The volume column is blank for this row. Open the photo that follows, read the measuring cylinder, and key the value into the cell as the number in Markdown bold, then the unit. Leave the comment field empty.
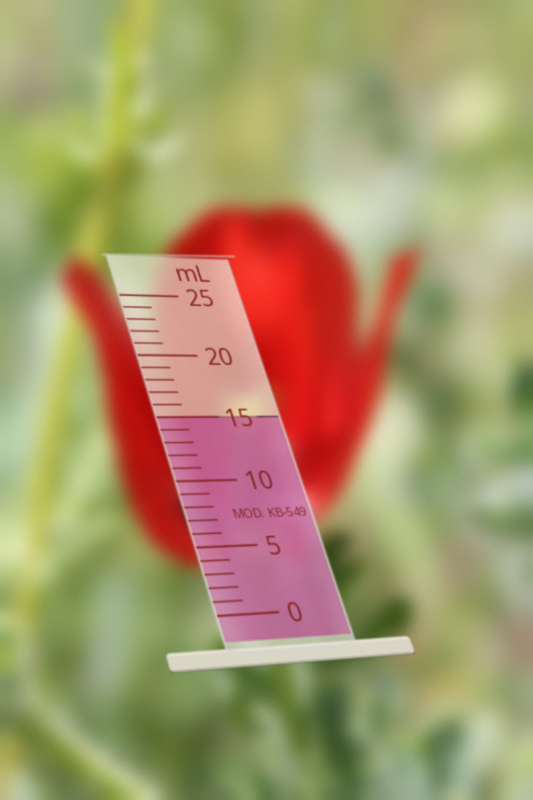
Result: **15** mL
